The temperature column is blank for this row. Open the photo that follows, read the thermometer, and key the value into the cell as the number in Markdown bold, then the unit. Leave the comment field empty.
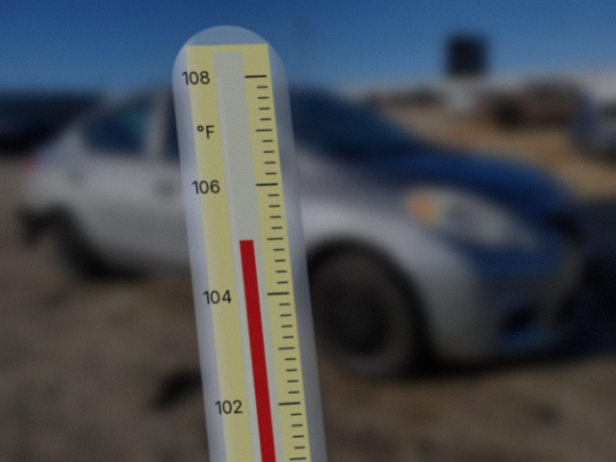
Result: **105** °F
